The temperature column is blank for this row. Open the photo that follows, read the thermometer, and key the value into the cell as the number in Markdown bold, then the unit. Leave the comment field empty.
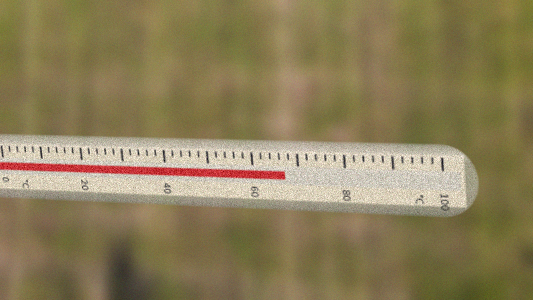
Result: **67** °C
